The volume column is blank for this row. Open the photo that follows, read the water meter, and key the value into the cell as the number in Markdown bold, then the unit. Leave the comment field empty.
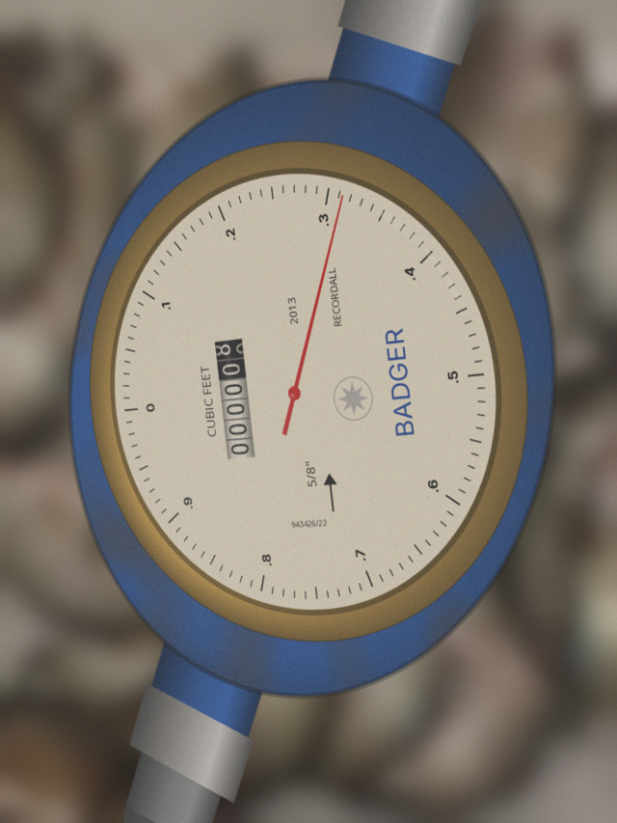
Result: **8.31** ft³
